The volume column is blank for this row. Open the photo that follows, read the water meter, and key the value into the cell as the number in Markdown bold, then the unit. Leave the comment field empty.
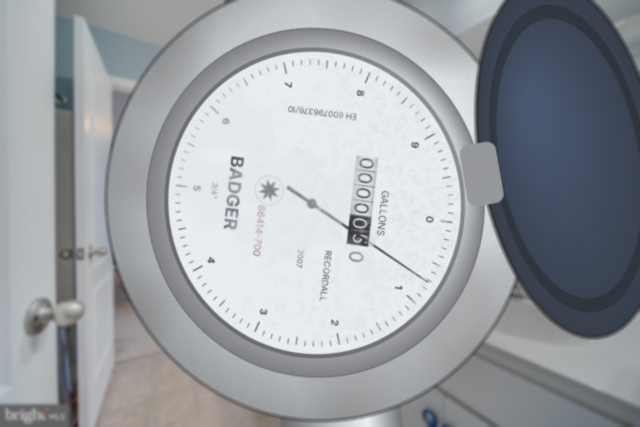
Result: **50.7** gal
